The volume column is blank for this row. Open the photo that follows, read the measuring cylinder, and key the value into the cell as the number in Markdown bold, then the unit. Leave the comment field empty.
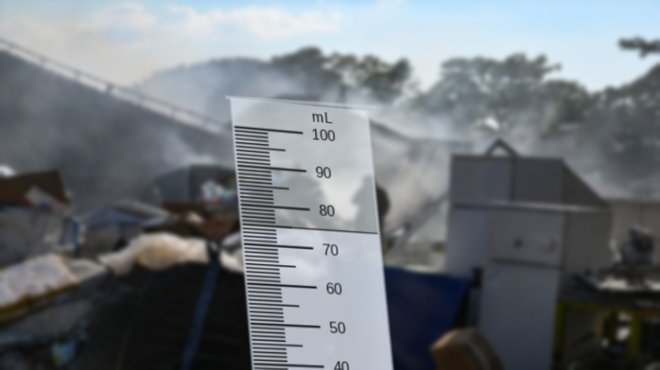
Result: **75** mL
